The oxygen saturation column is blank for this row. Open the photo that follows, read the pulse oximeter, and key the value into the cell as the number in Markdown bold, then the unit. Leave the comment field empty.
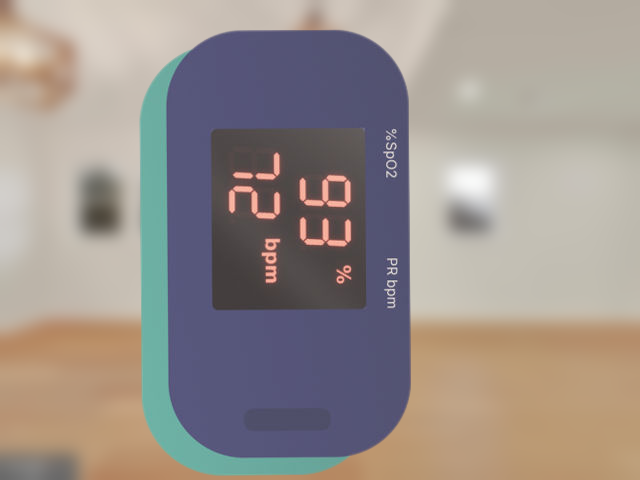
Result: **93** %
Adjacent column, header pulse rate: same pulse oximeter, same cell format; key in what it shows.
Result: **72** bpm
